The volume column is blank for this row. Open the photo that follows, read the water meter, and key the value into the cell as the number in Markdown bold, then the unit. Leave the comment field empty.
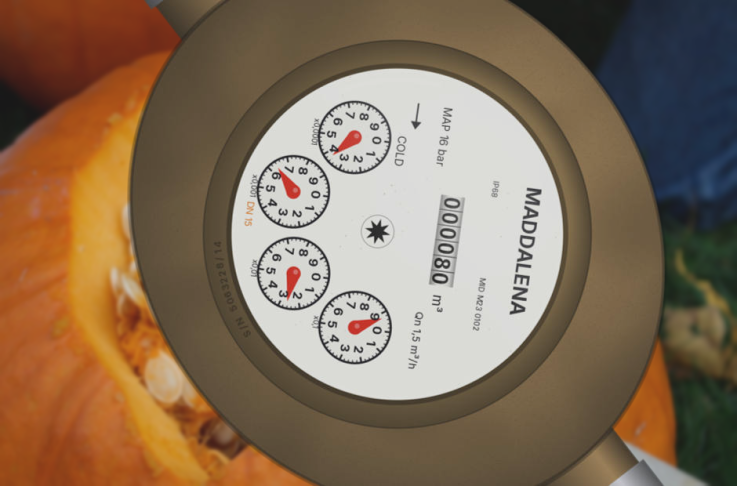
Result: **79.9263** m³
